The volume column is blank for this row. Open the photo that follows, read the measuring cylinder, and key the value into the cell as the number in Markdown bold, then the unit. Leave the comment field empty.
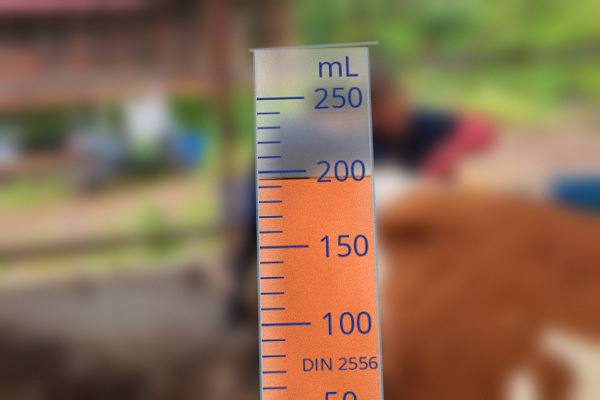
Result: **195** mL
